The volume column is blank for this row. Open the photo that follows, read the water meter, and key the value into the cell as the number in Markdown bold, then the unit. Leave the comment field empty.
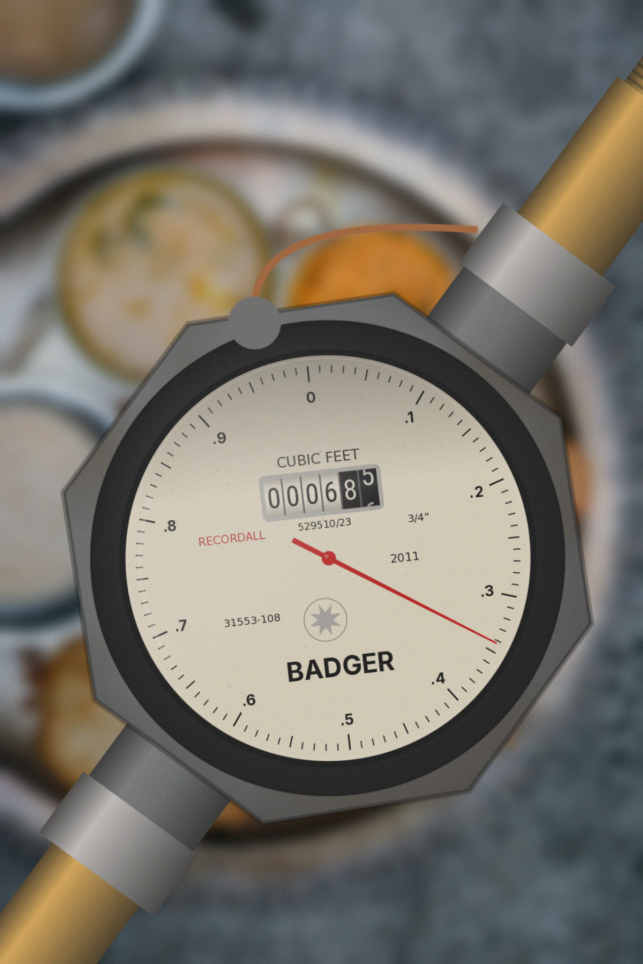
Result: **685.34** ft³
